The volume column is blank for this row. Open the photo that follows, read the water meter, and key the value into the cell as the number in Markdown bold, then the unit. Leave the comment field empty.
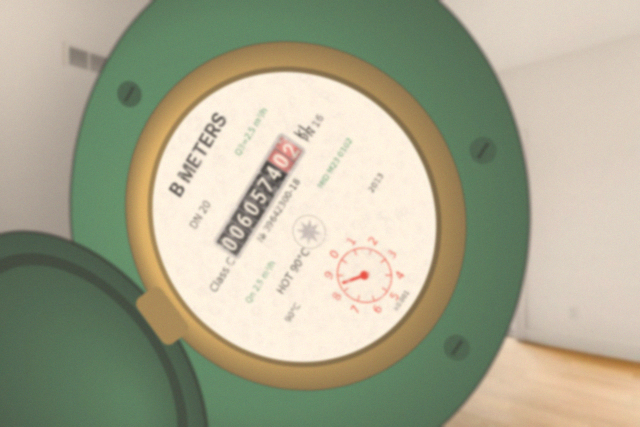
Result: **60574.018** kL
